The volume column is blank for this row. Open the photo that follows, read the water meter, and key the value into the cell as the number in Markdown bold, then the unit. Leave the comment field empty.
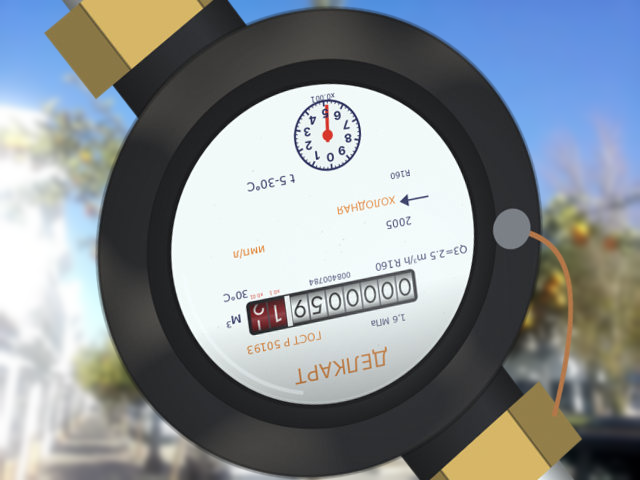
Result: **59.115** m³
